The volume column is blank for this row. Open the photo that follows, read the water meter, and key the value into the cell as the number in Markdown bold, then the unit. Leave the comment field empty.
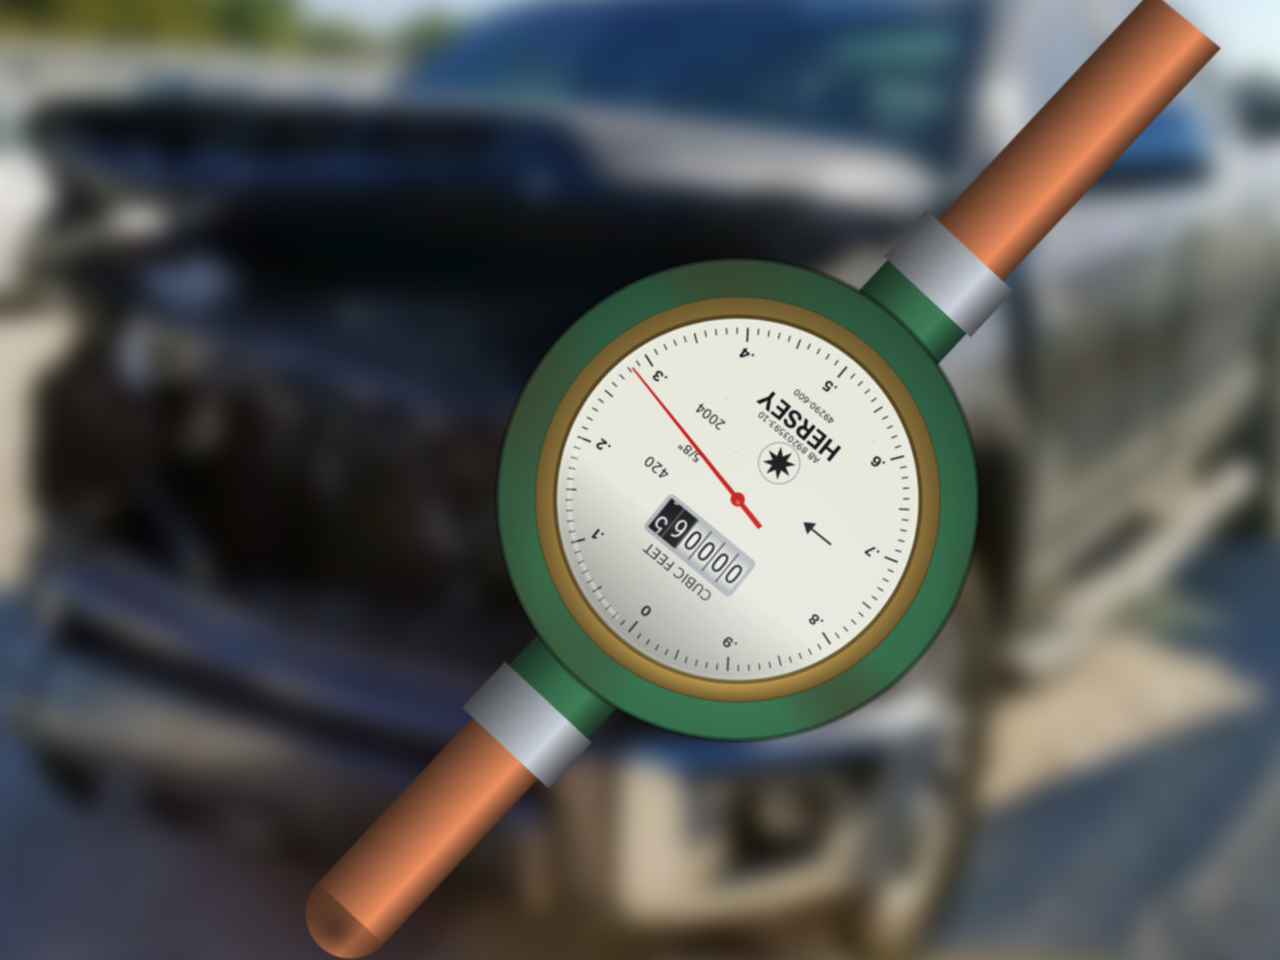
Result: **65.28** ft³
